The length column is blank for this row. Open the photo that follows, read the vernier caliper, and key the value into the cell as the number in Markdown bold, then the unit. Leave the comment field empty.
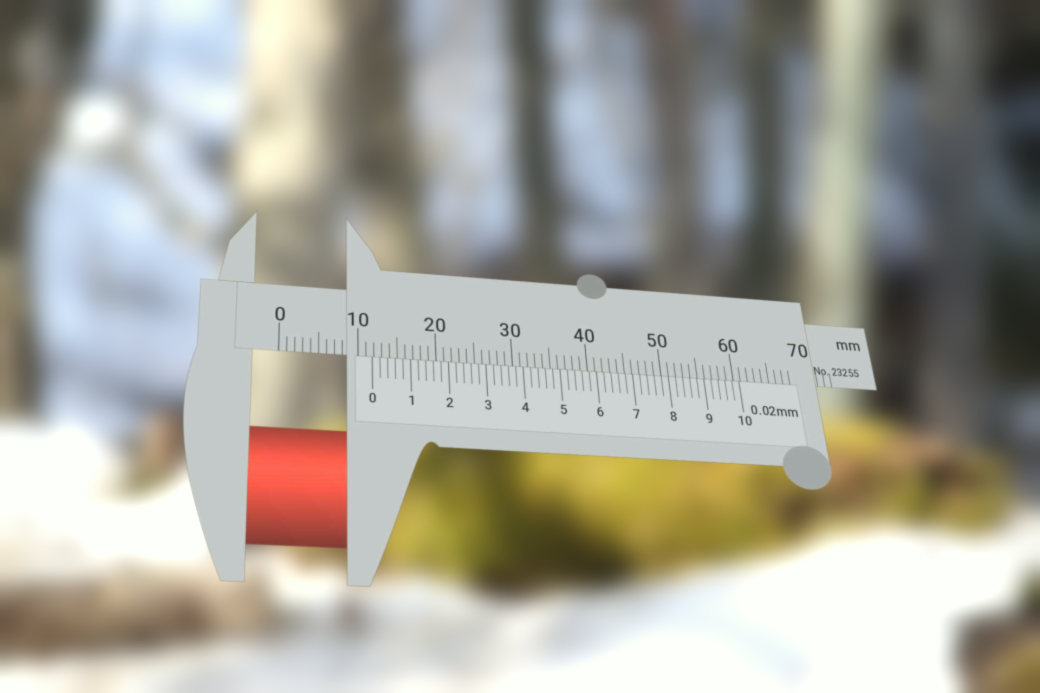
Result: **11.8** mm
